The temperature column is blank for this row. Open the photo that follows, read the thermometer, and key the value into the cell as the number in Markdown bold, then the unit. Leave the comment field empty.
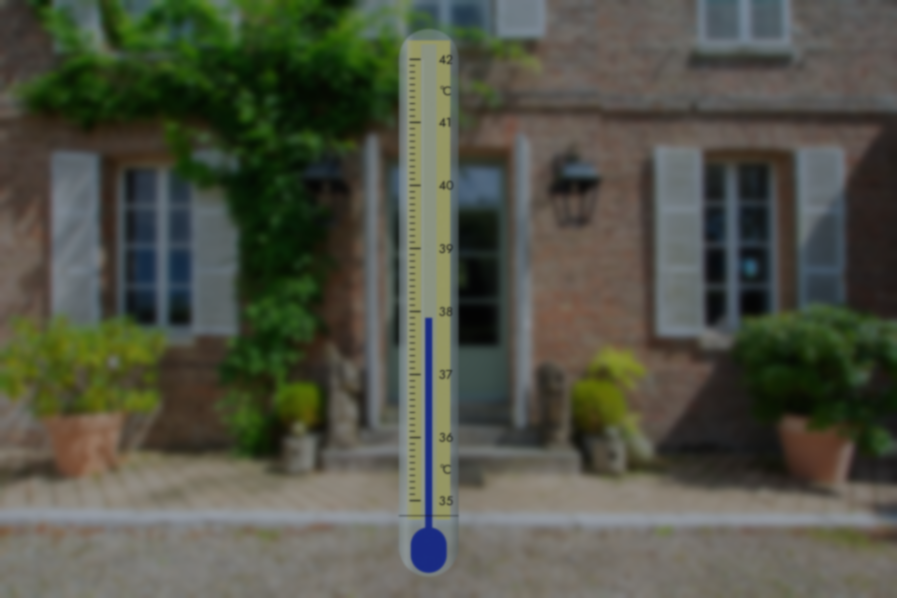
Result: **37.9** °C
